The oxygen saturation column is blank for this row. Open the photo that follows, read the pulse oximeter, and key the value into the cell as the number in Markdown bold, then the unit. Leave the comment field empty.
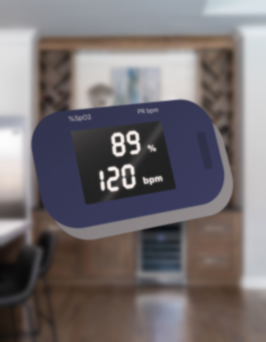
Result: **89** %
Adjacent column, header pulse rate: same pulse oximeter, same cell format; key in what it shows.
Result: **120** bpm
